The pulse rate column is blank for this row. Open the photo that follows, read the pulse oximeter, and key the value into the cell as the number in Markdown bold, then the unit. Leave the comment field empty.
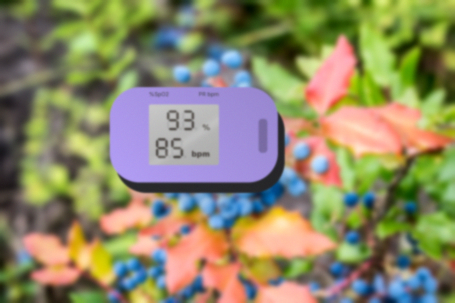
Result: **85** bpm
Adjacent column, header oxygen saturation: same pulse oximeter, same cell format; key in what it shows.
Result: **93** %
